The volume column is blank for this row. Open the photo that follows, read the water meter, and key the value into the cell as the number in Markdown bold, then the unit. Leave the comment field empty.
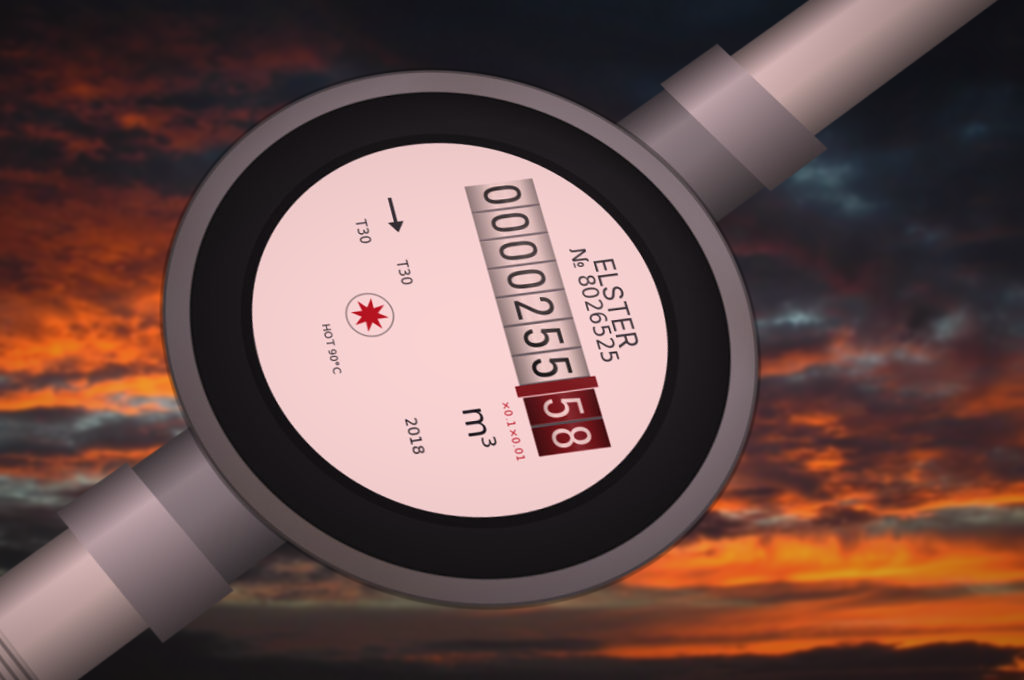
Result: **255.58** m³
